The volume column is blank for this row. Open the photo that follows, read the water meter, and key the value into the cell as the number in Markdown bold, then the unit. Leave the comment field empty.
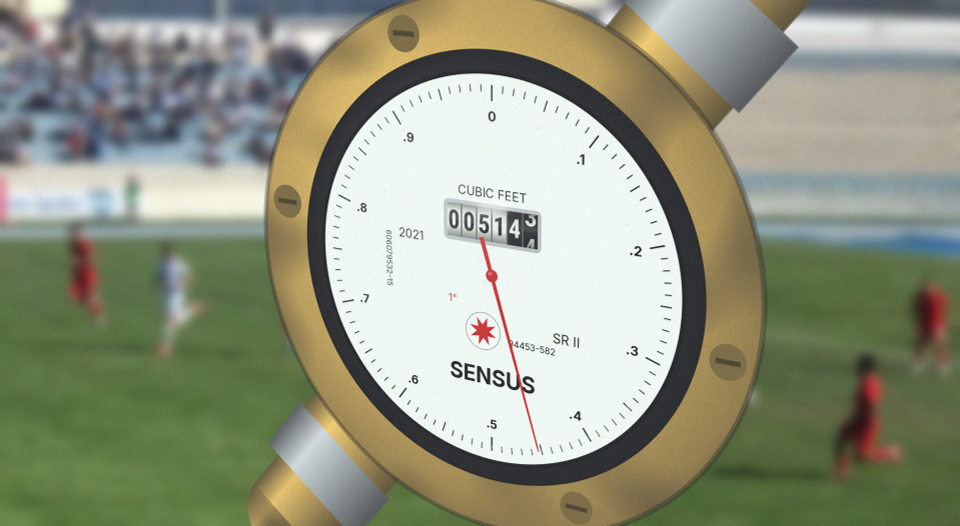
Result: **5143.45** ft³
